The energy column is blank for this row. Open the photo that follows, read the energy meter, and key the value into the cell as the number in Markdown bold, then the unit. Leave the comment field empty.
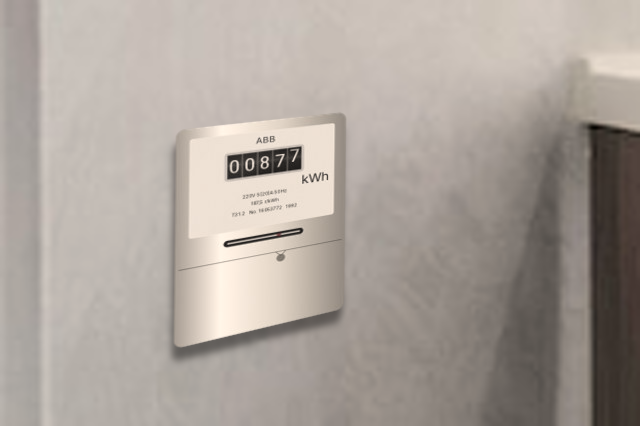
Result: **877** kWh
